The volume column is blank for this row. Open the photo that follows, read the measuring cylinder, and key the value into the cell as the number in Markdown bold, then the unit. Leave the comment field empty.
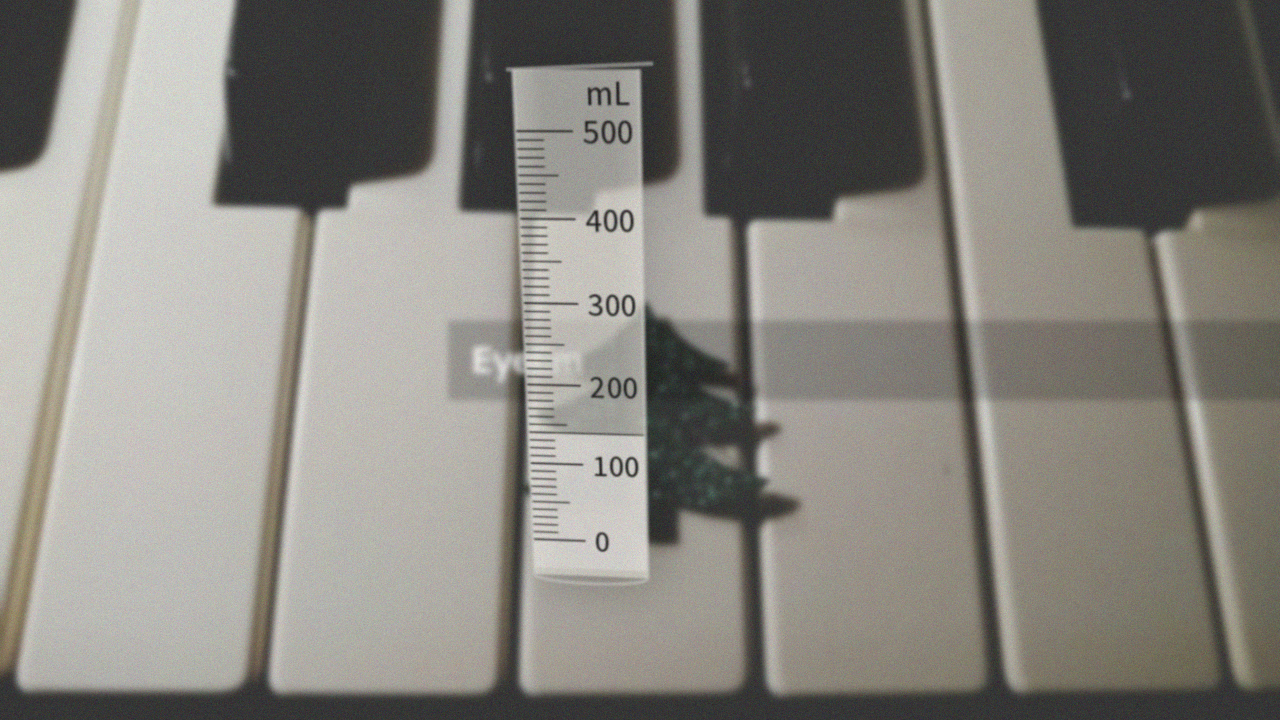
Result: **140** mL
